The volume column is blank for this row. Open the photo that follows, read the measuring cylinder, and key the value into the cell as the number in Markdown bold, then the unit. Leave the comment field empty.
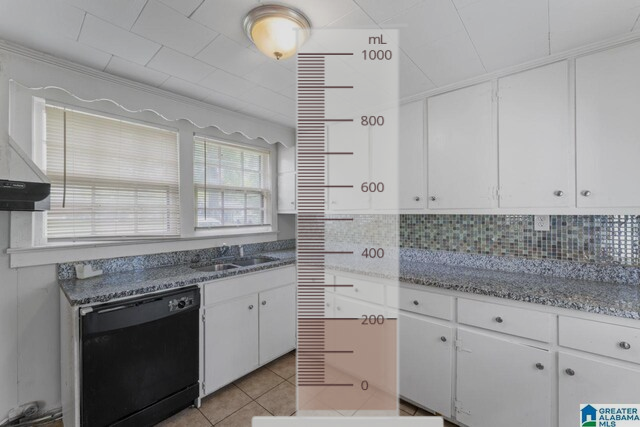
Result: **200** mL
